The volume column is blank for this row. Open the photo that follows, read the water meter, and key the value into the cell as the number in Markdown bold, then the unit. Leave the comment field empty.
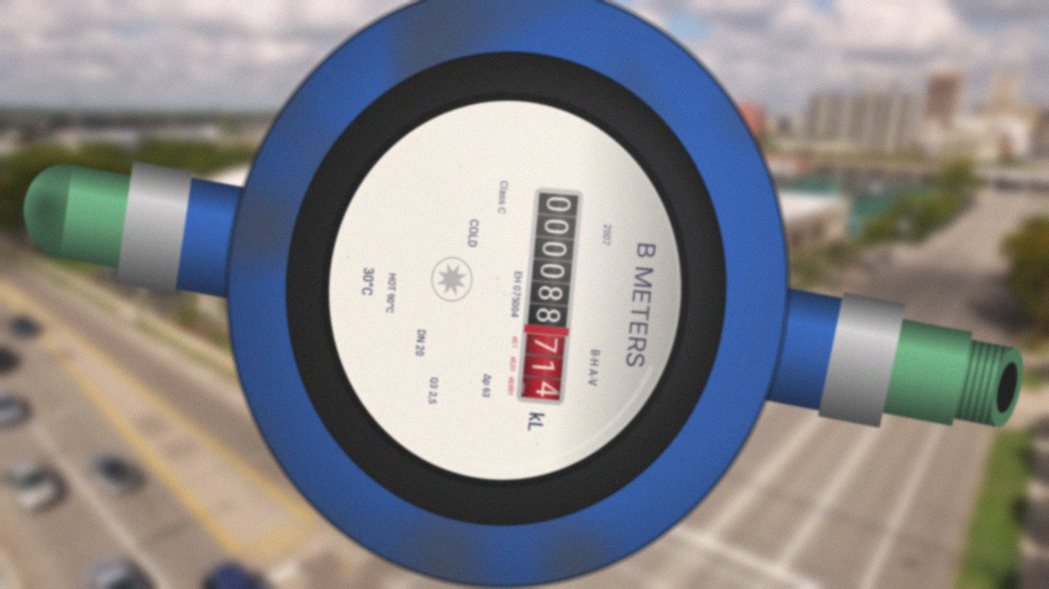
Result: **88.714** kL
